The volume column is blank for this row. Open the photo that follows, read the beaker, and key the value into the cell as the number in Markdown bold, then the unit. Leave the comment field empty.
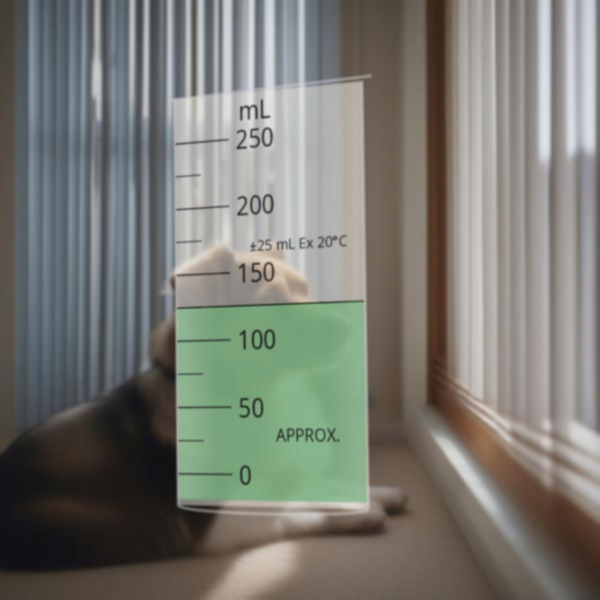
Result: **125** mL
